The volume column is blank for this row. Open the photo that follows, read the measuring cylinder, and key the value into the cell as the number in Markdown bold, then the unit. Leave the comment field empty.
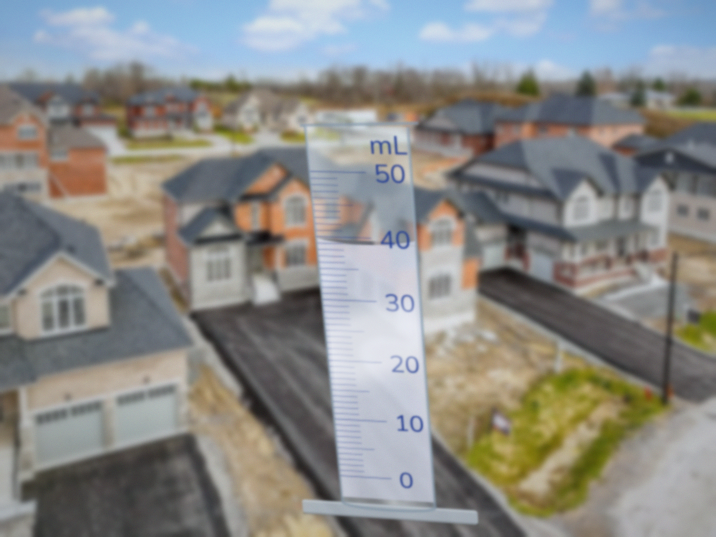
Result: **39** mL
